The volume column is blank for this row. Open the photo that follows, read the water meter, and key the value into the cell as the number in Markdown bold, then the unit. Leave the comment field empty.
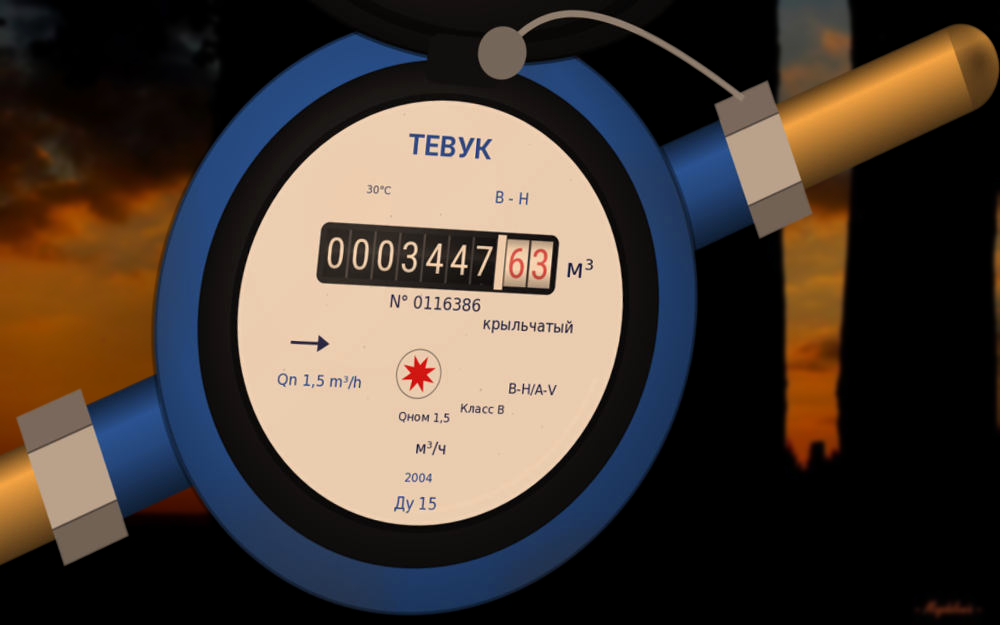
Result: **3447.63** m³
